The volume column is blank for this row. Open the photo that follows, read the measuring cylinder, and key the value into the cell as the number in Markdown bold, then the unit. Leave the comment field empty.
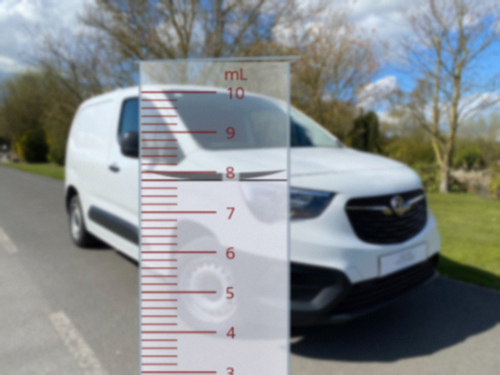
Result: **7.8** mL
